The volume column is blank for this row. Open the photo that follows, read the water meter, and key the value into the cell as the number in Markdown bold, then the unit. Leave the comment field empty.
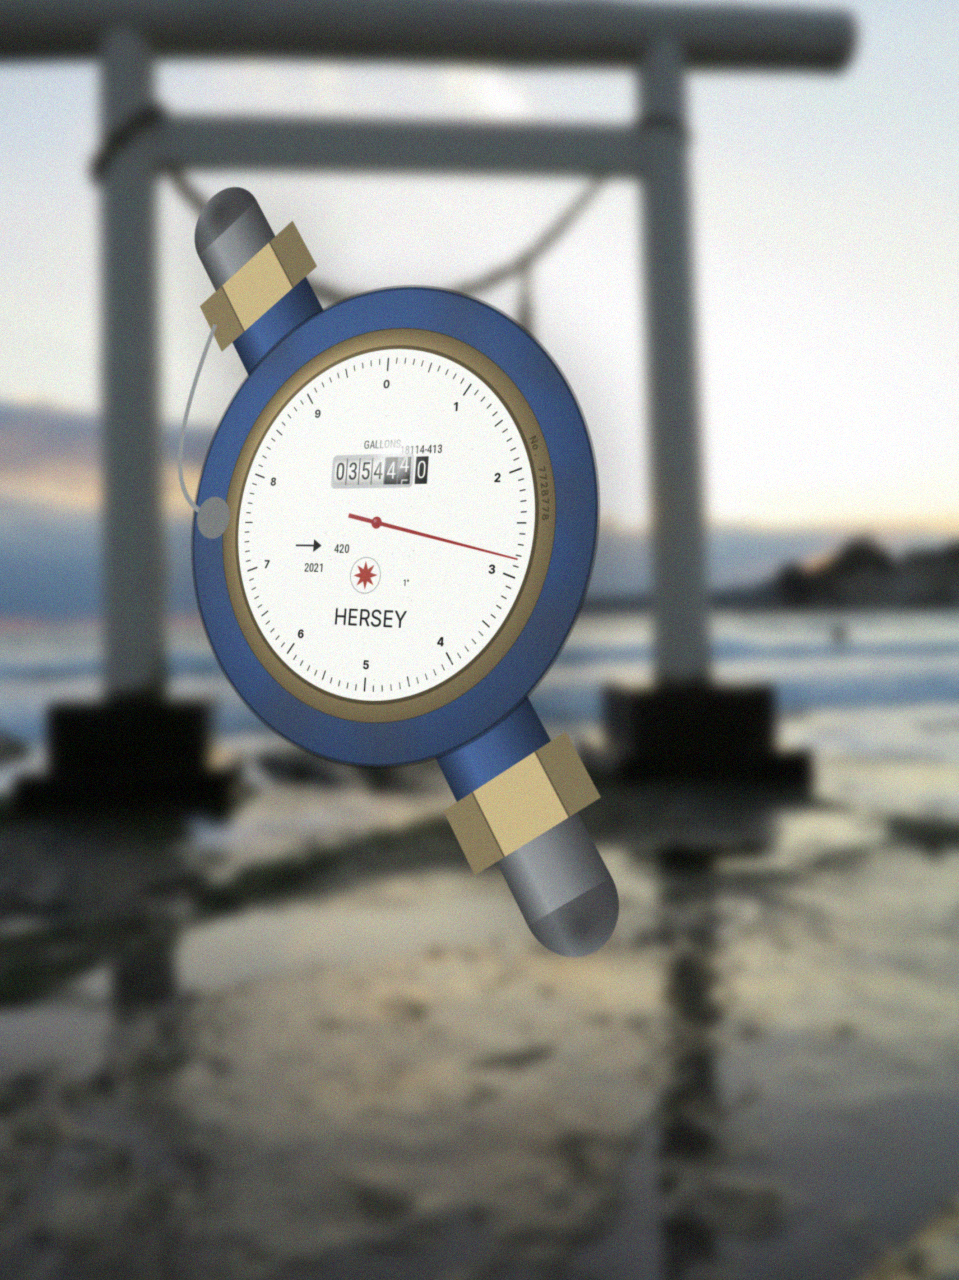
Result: **354442.8** gal
